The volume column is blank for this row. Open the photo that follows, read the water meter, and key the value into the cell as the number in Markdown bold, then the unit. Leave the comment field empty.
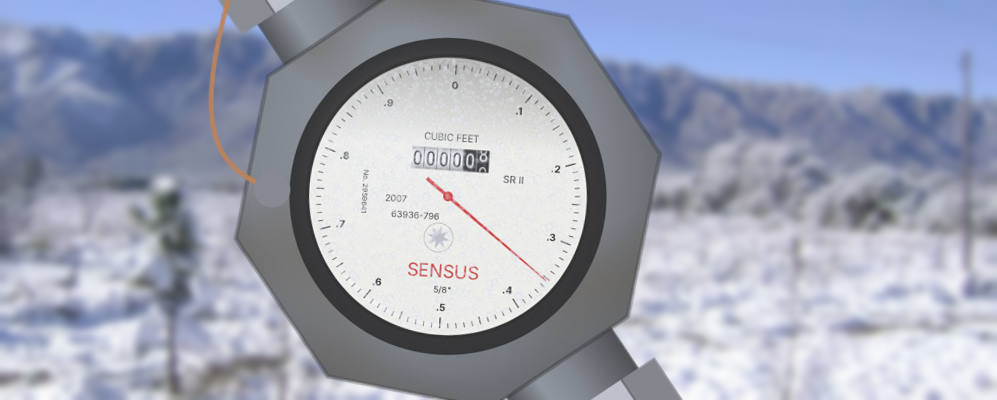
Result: **8.35** ft³
